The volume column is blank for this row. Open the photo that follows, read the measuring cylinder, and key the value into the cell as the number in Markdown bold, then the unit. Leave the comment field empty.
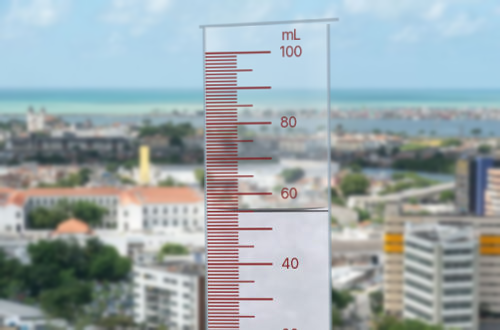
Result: **55** mL
